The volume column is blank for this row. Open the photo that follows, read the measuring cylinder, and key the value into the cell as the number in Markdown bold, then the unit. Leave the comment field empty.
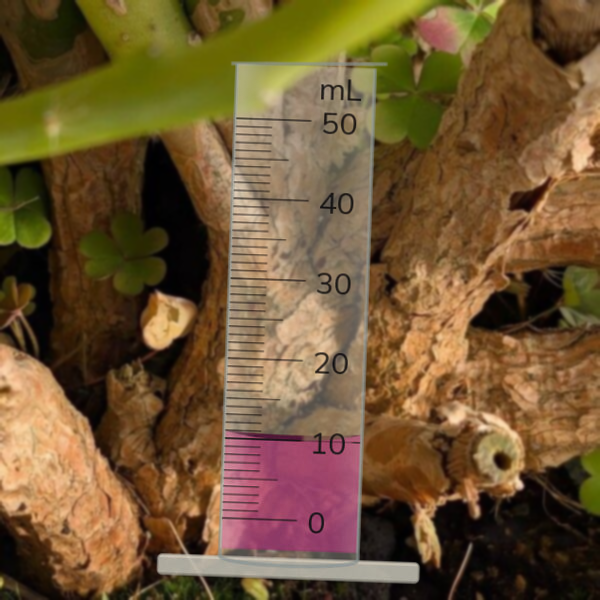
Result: **10** mL
